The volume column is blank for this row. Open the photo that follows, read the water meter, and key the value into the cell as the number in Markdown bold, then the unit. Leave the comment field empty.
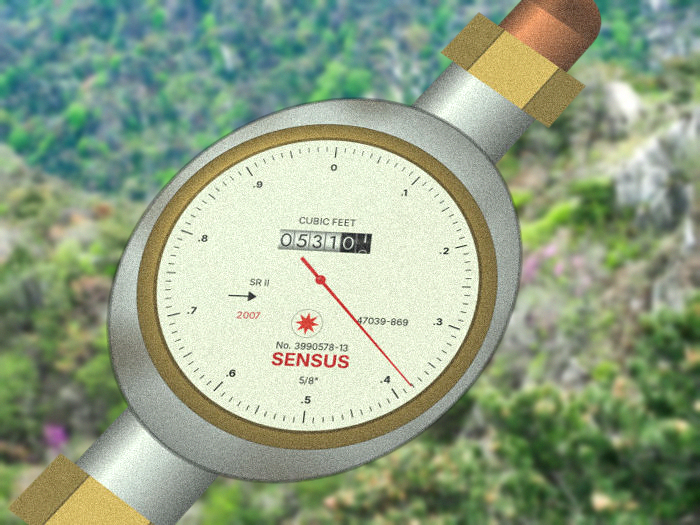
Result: **53101.38** ft³
